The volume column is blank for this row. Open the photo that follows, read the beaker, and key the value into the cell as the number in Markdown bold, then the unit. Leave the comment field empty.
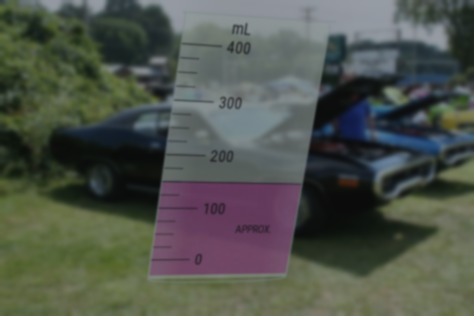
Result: **150** mL
